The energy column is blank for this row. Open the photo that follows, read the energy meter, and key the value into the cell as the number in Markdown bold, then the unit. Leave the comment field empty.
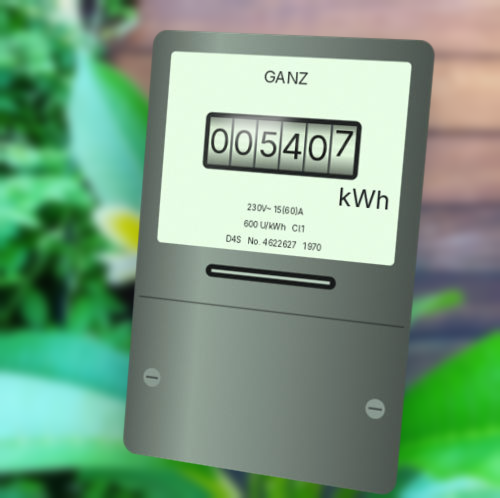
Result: **5407** kWh
